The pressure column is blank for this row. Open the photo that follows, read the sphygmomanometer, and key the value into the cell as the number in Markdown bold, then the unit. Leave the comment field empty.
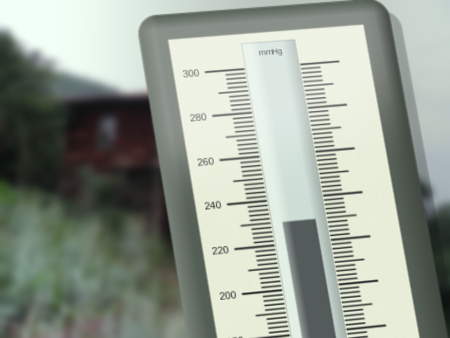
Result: **230** mmHg
